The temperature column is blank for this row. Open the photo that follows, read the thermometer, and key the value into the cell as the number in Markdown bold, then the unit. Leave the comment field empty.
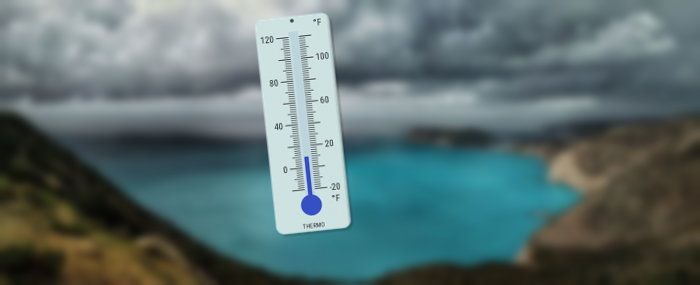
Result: **10** °F
